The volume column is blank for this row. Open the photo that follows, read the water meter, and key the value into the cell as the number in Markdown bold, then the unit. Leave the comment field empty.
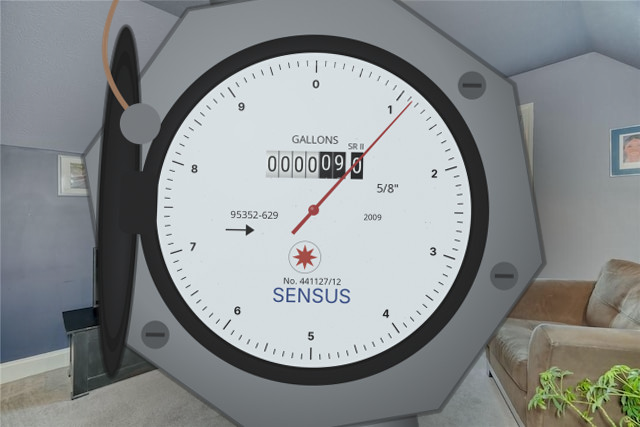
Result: **91.1** gal
